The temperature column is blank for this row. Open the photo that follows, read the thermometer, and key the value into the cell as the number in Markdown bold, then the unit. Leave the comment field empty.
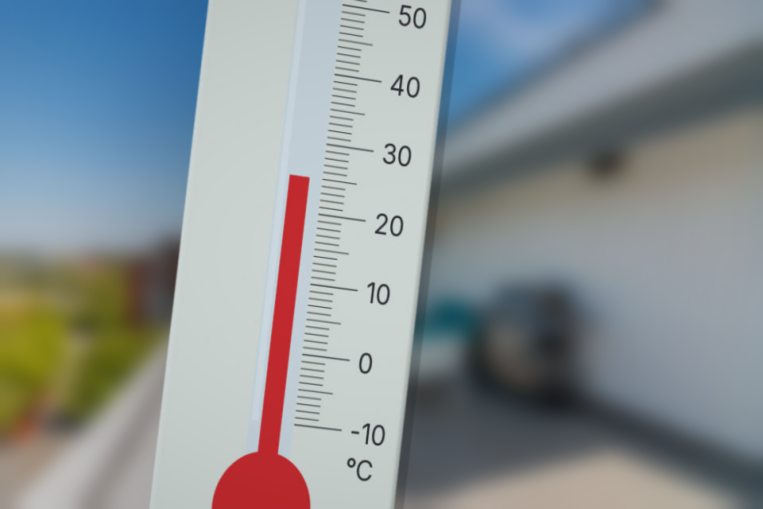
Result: **25** °C
